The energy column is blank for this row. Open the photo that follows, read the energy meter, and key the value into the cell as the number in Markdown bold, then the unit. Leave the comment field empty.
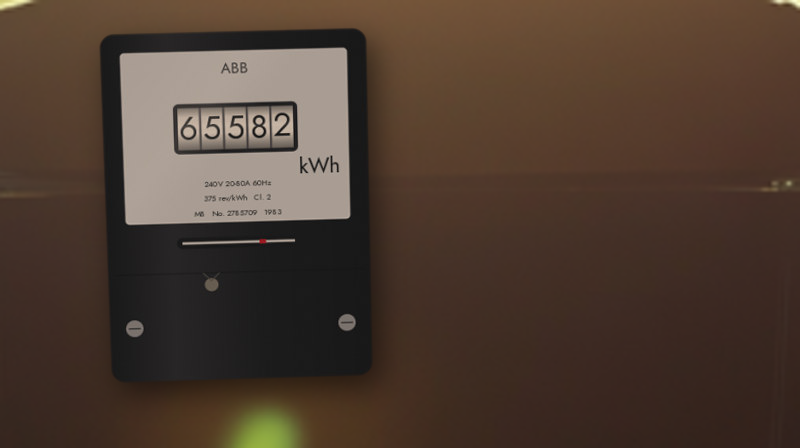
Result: **65582** kWh
